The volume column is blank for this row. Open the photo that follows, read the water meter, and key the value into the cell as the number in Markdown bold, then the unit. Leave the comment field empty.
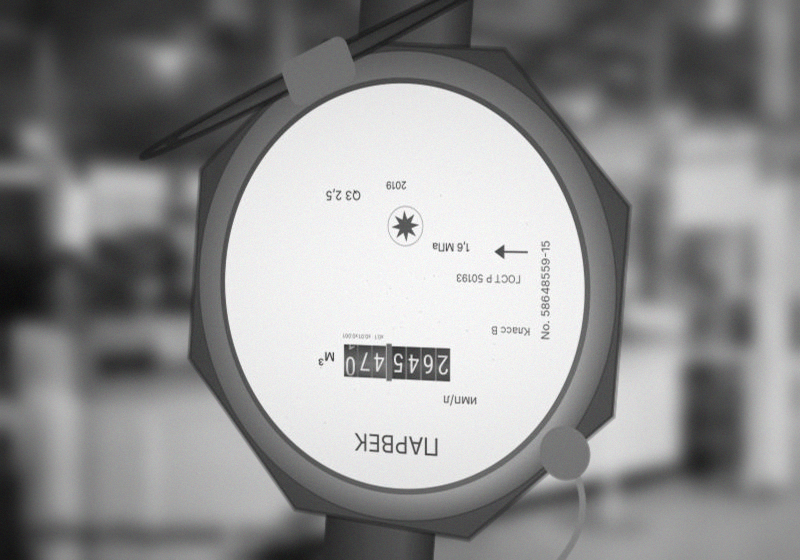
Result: **2645.470** m³
